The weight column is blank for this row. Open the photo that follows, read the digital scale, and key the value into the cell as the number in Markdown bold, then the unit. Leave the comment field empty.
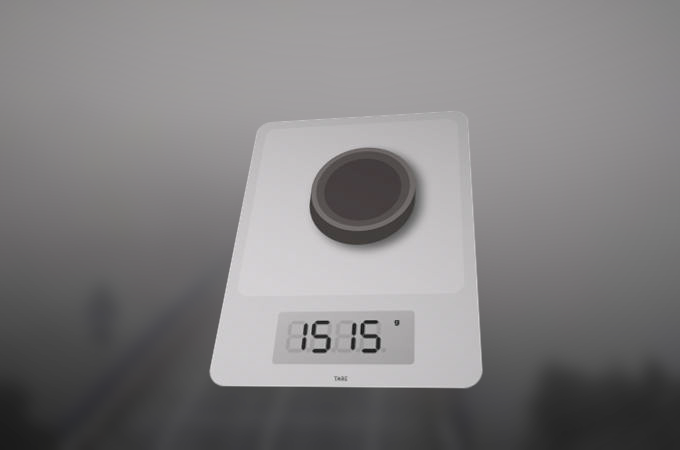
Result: **1515** g
